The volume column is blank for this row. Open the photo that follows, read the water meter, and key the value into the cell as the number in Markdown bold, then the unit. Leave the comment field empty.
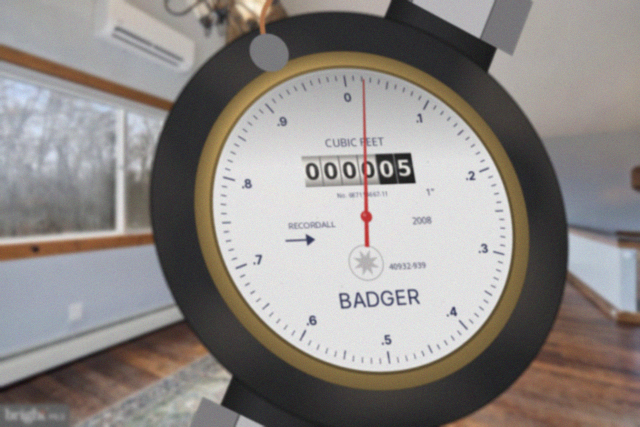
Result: **5.02** ft³
